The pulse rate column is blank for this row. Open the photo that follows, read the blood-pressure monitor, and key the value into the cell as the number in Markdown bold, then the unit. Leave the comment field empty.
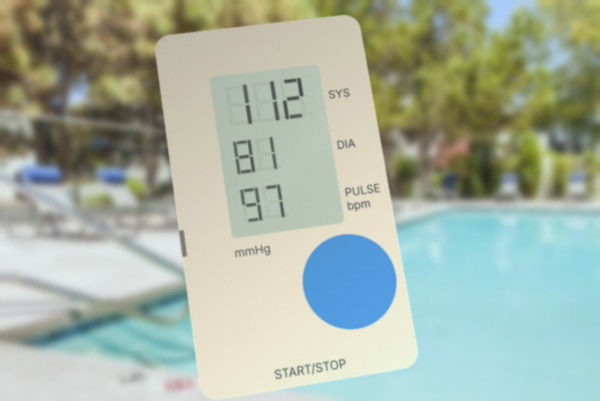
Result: **97** bpm
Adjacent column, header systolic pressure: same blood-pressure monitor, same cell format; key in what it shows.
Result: **112** mmHg
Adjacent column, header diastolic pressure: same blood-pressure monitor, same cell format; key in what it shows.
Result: **81** mmHg
